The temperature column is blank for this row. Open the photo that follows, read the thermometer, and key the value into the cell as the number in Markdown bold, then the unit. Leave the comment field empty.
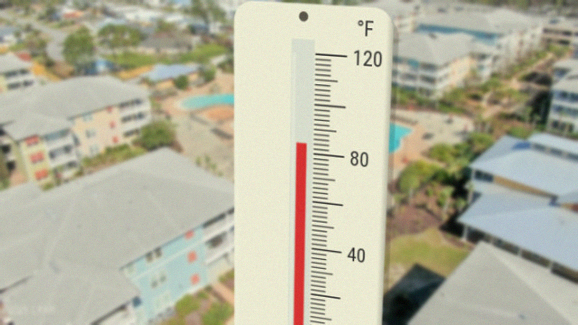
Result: **84** °F
